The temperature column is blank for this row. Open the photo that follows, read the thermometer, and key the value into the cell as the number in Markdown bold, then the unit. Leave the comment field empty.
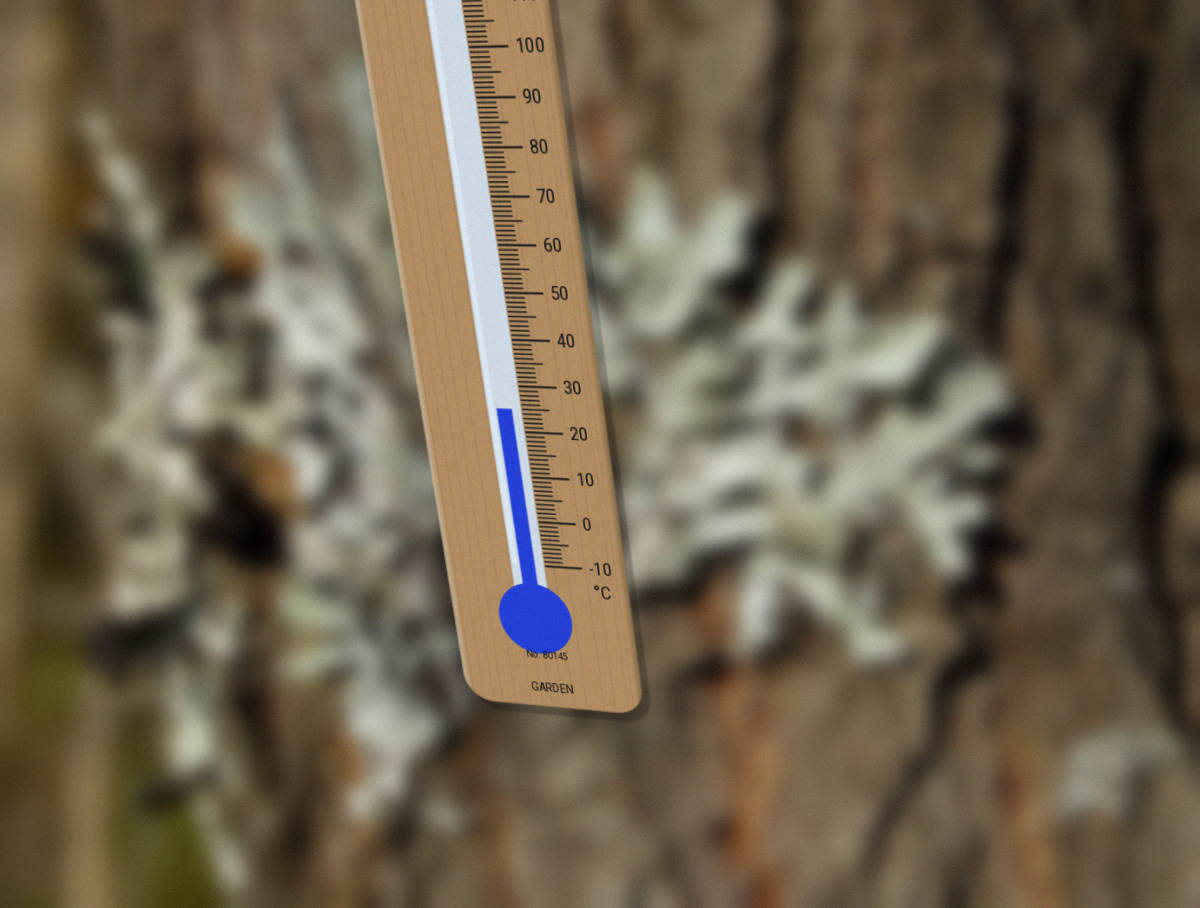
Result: **25** °C
